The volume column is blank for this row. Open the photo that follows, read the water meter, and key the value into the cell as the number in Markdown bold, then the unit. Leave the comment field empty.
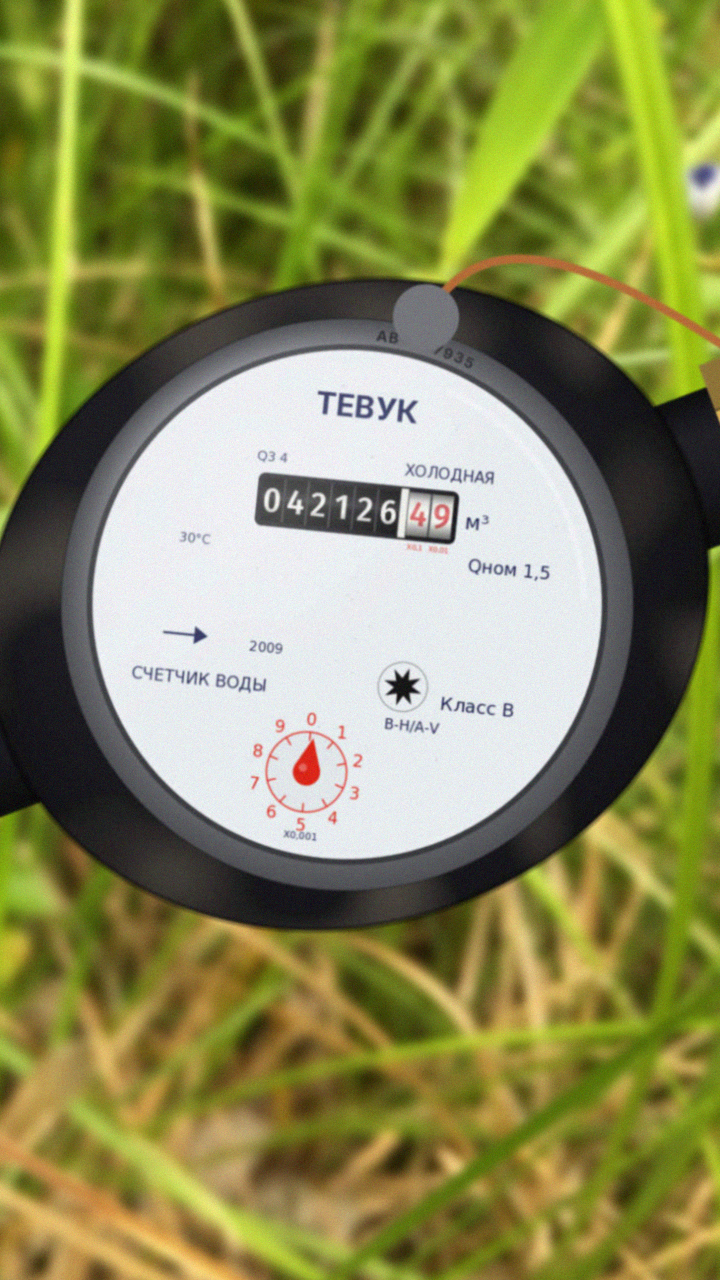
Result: **42126.490** m³
